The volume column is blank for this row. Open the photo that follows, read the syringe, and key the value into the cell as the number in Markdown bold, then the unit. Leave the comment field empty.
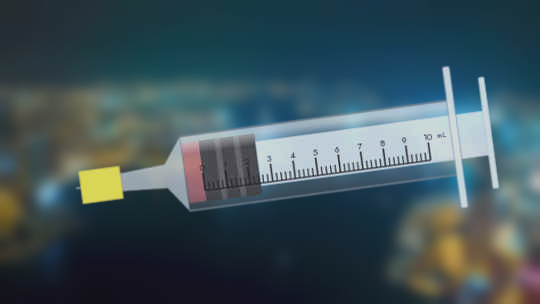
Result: **0** mL
